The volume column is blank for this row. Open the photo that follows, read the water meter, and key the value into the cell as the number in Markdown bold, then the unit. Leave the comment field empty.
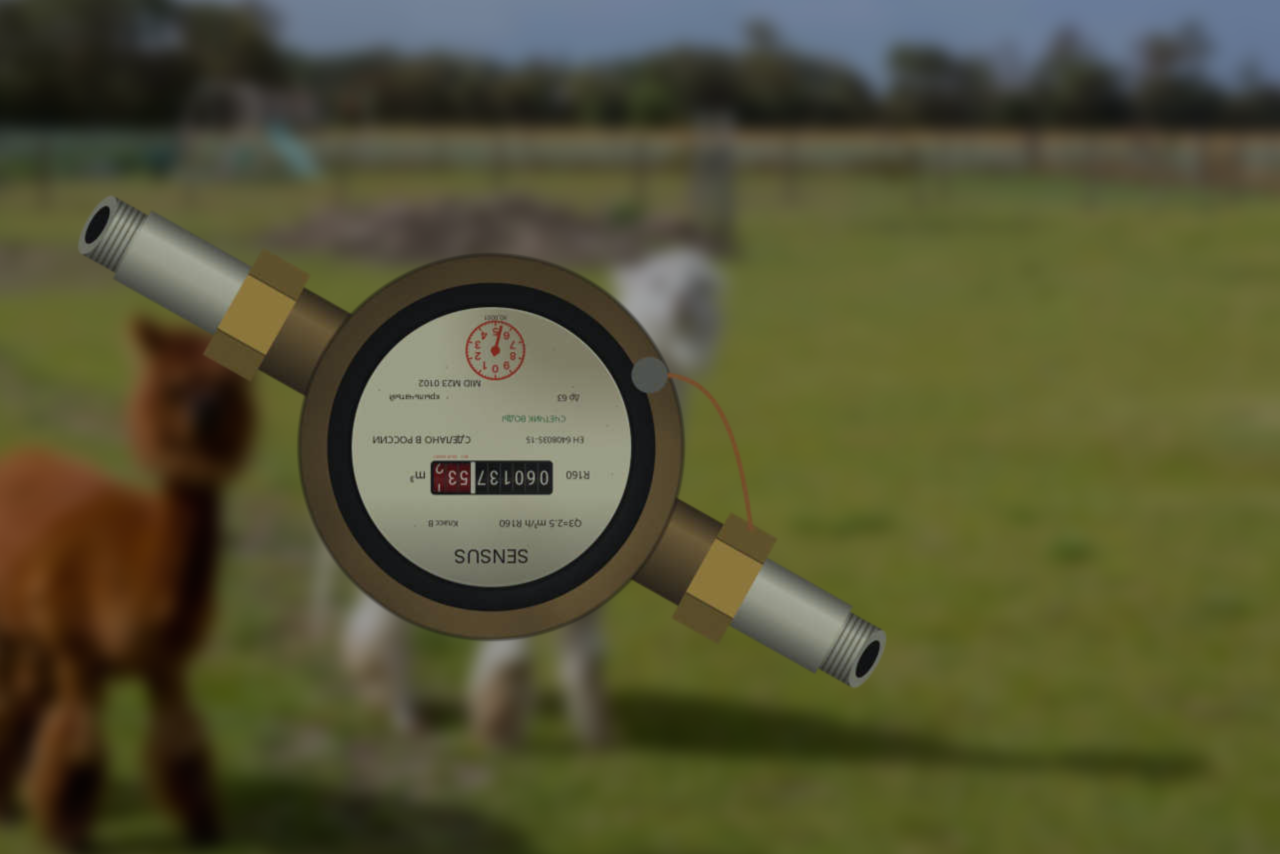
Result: **60137.5315** m³
